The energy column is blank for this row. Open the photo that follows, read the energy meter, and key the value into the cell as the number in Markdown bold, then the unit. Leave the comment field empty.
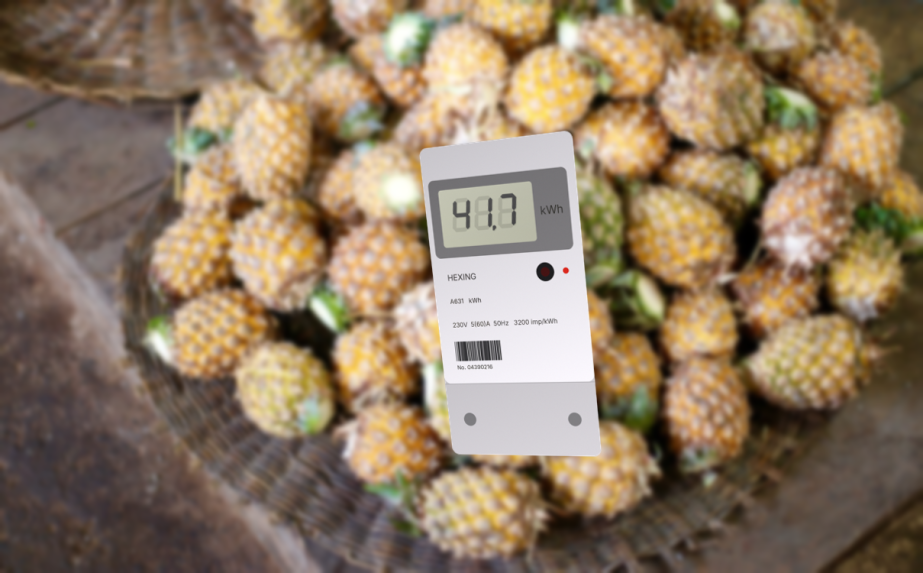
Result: **41.7** kWh
